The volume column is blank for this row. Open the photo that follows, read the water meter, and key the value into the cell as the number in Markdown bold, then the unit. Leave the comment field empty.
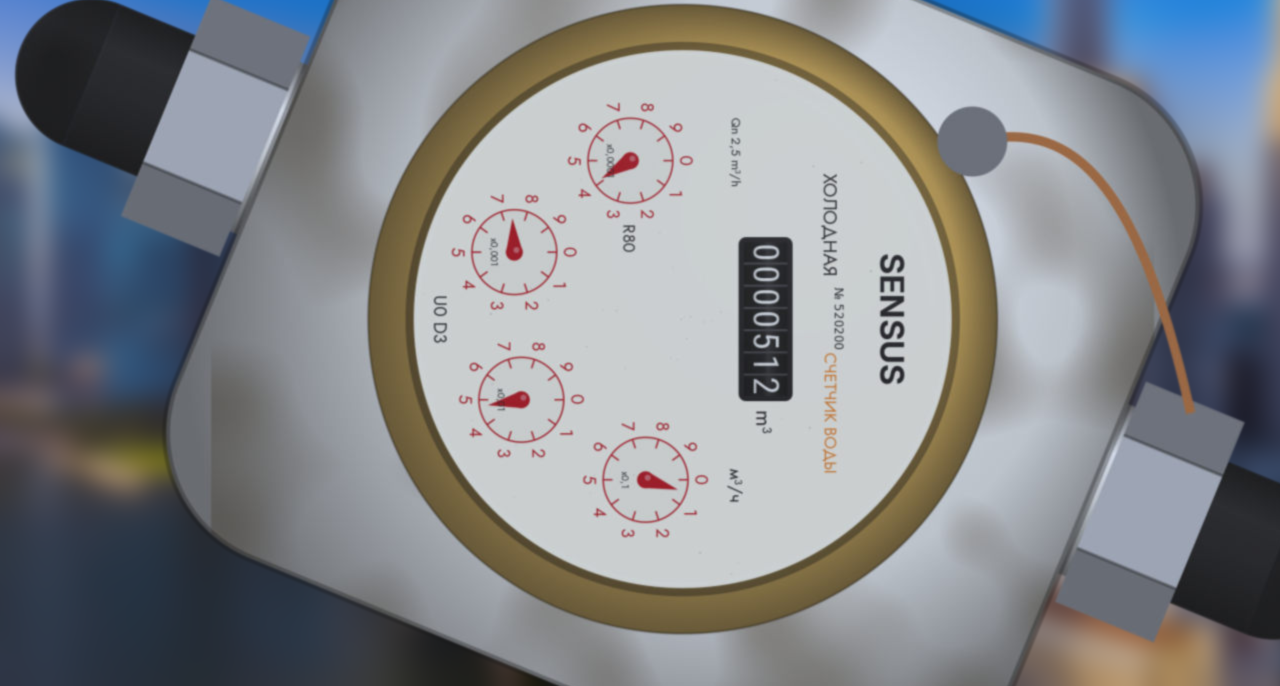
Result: **512.0474** m³
